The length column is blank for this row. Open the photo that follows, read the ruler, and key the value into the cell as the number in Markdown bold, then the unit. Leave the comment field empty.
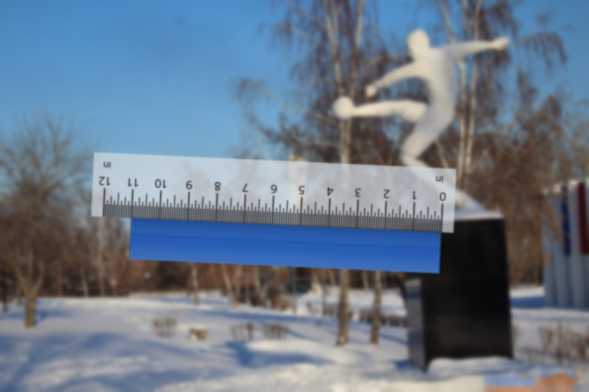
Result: **11** in
